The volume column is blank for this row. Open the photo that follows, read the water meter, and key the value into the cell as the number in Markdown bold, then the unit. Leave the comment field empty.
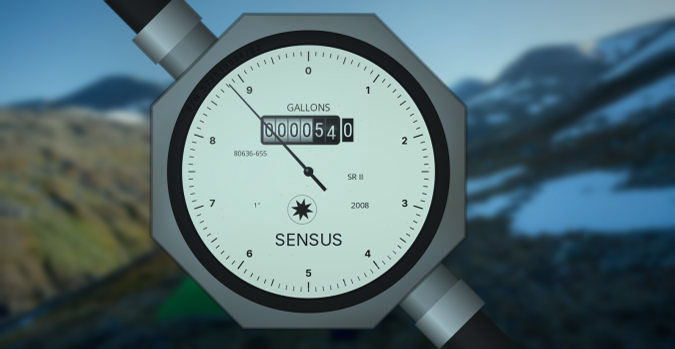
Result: **538.8** gal
